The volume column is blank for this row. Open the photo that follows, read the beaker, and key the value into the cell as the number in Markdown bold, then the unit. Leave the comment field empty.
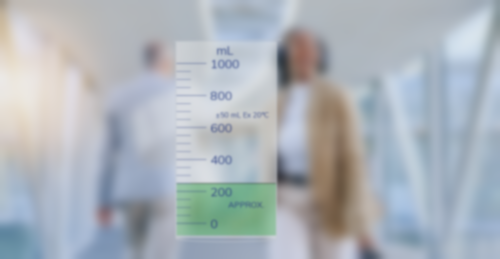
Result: **250** mL
